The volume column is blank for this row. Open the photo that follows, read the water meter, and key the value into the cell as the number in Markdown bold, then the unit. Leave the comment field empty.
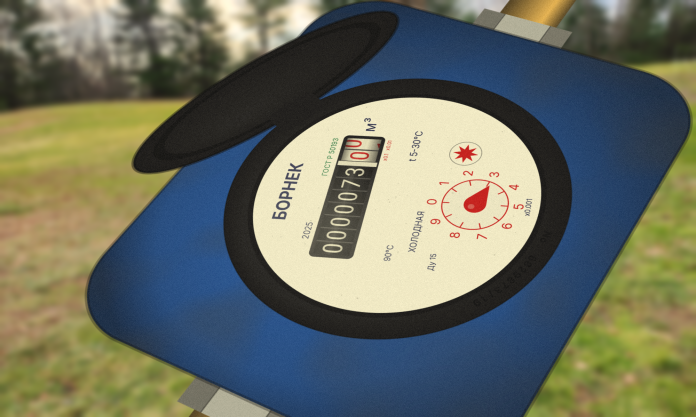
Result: **73.003** m³
